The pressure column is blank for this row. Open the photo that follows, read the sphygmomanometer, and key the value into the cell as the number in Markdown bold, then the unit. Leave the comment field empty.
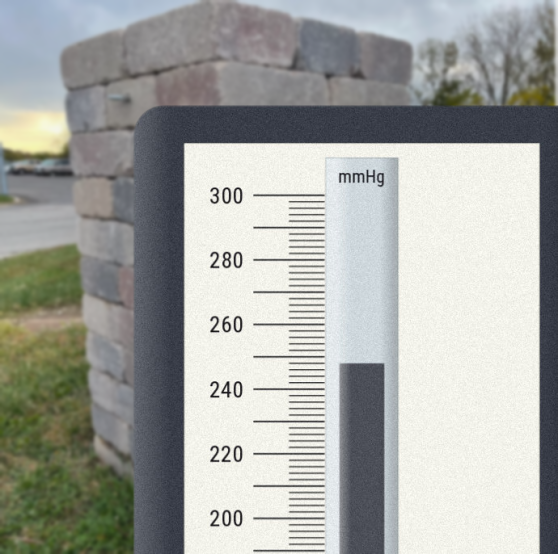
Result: **248** mmHg
